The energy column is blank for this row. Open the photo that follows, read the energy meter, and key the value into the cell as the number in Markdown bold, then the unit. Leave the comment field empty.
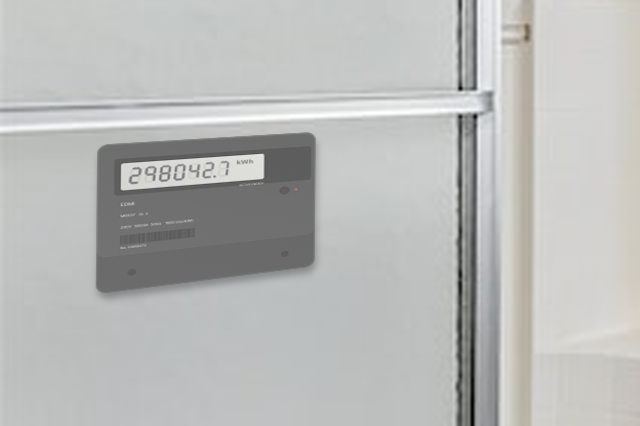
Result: **298042.7** kWh
